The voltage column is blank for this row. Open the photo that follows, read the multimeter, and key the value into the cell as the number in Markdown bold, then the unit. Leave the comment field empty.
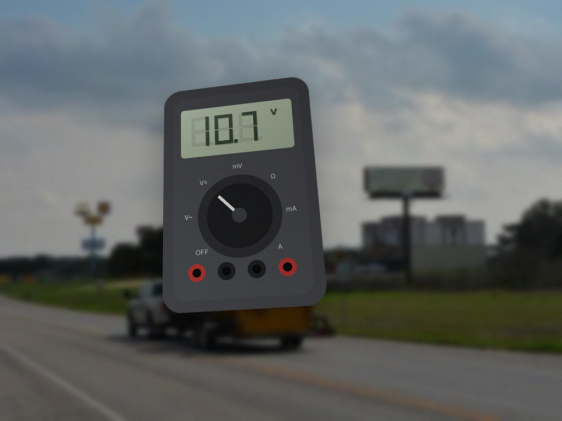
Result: **10.7** V
